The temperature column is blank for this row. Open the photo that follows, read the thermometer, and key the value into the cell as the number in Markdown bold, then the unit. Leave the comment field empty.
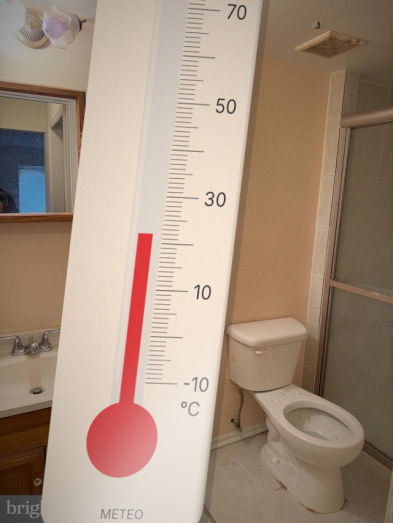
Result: **22** °C
